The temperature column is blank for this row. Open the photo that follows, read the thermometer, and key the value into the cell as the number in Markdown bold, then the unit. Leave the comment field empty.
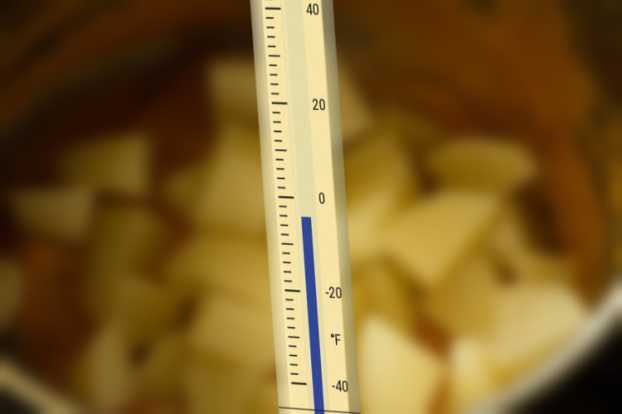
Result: **-4** °F
